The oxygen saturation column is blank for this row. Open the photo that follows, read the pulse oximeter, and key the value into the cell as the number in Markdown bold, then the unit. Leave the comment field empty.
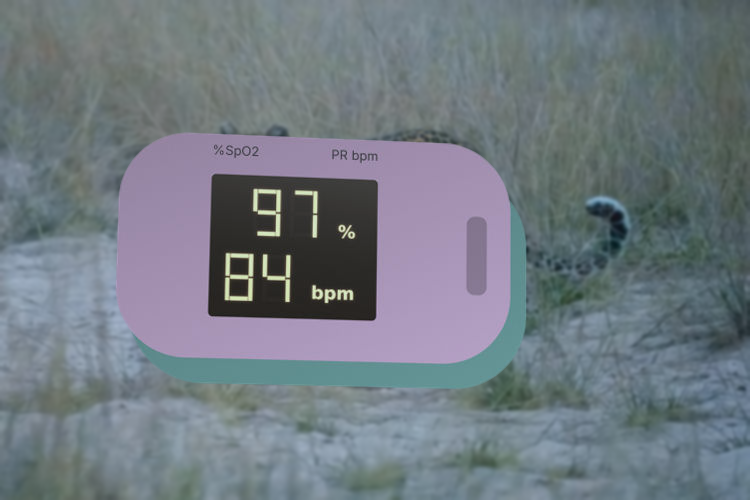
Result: **97** %
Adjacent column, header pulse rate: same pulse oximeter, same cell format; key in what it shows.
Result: **84** bpm
